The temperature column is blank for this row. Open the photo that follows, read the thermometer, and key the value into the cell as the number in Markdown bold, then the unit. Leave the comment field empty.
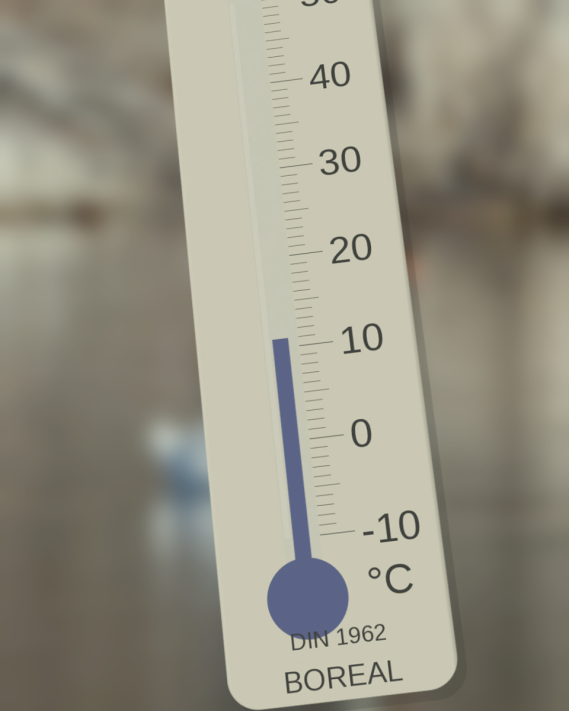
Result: **11** °C
